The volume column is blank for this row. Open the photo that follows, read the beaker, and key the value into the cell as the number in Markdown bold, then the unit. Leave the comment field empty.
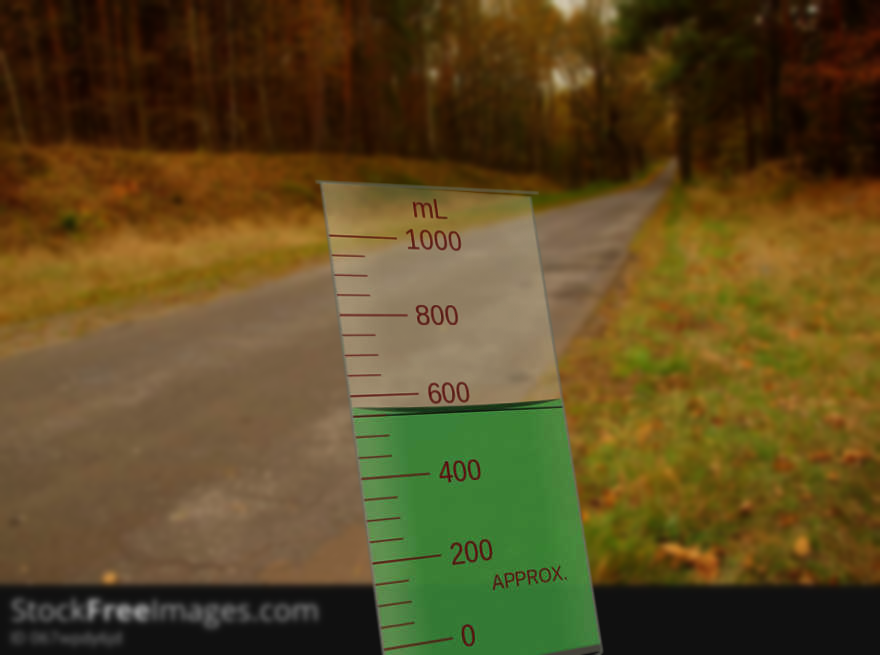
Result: **550** mL
